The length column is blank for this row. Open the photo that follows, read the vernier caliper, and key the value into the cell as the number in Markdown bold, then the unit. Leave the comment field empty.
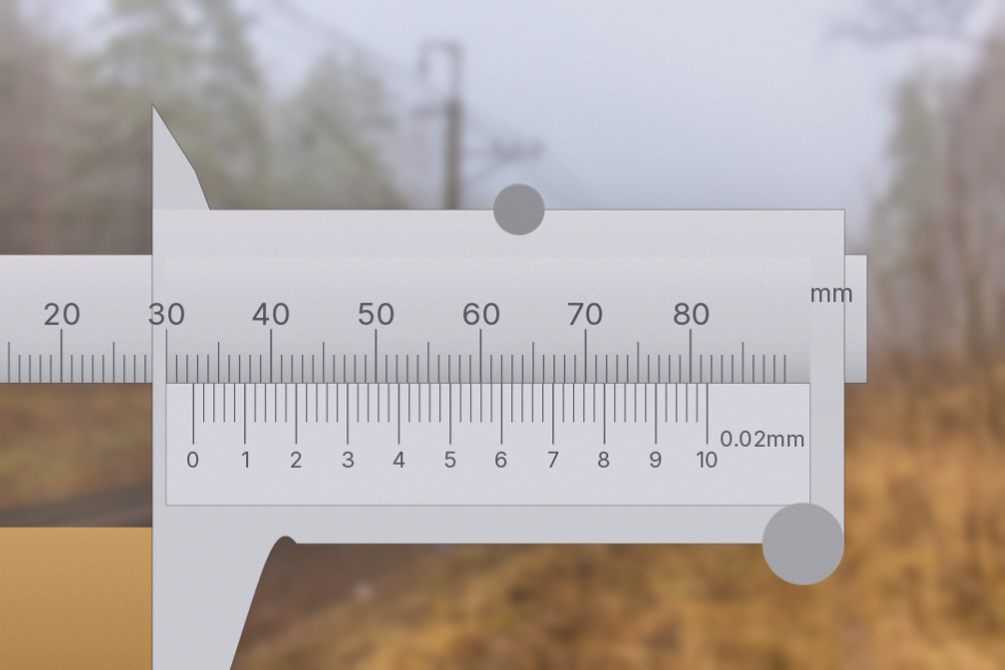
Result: **32.6** mm
